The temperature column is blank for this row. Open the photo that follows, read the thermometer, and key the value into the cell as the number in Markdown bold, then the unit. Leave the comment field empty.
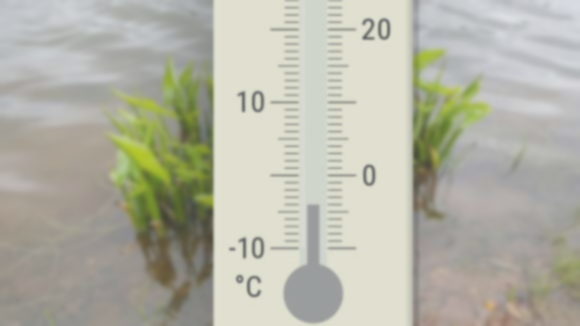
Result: **-4** °C
